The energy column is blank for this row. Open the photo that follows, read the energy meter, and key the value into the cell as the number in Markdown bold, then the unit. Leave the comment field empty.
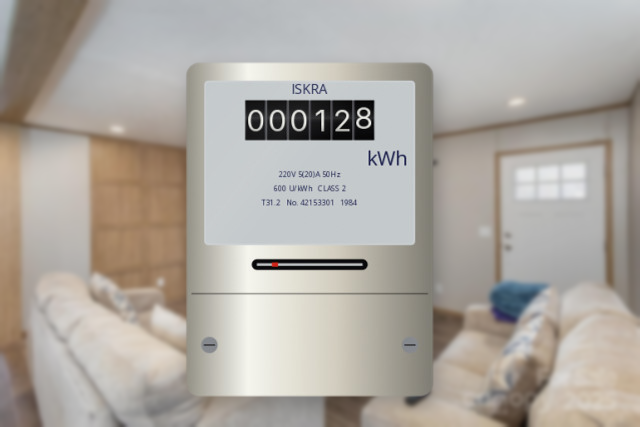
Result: **128** kWh
